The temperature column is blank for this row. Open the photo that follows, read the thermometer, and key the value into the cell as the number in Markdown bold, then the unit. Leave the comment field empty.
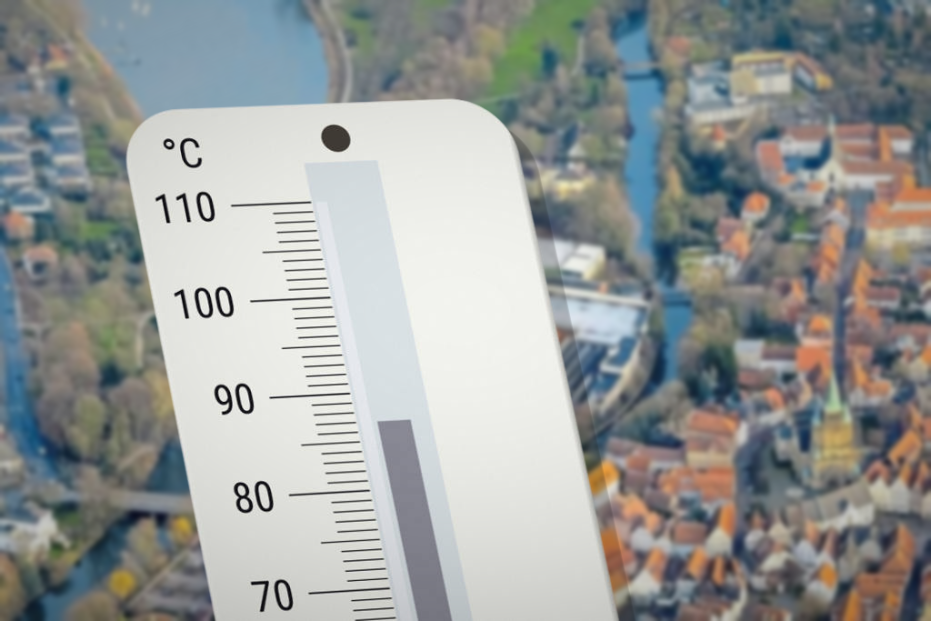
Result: **87** °C
